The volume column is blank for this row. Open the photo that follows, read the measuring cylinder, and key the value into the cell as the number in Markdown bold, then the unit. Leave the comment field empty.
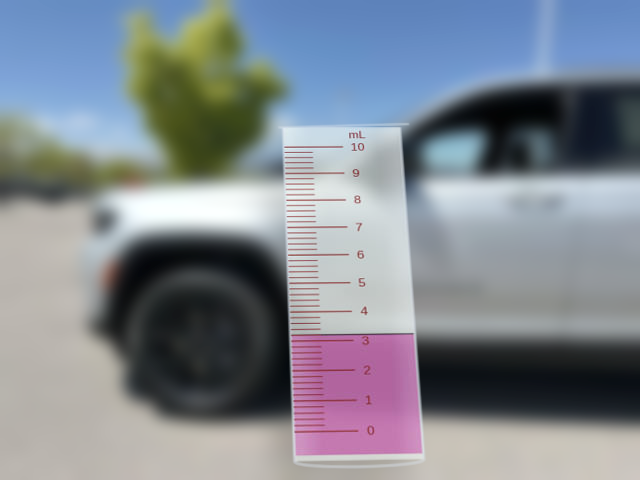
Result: **3.2** mL
